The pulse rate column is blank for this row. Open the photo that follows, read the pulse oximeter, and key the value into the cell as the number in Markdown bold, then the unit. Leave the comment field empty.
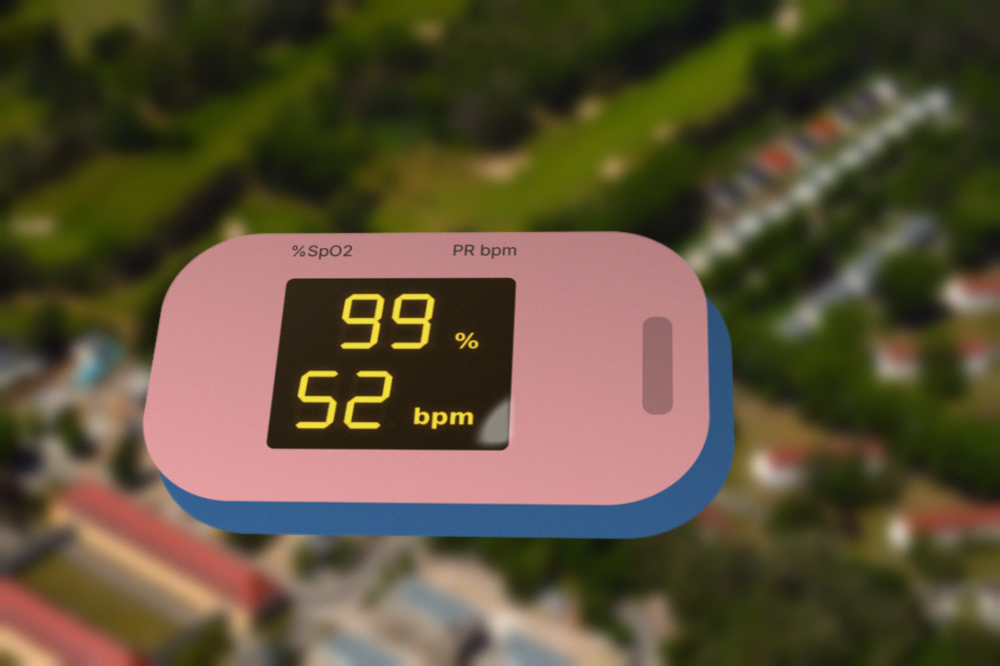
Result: **52** bpm
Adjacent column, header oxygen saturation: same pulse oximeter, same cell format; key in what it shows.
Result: **99** %
